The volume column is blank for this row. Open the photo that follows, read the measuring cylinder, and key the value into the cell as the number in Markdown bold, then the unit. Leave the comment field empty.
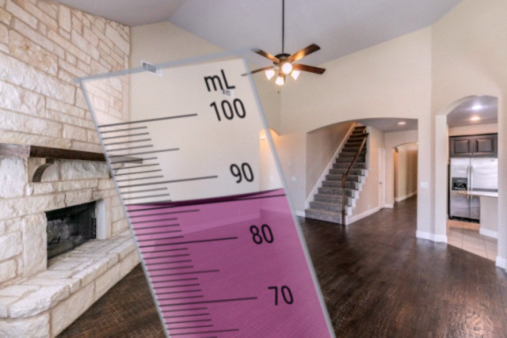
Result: **86** mL
